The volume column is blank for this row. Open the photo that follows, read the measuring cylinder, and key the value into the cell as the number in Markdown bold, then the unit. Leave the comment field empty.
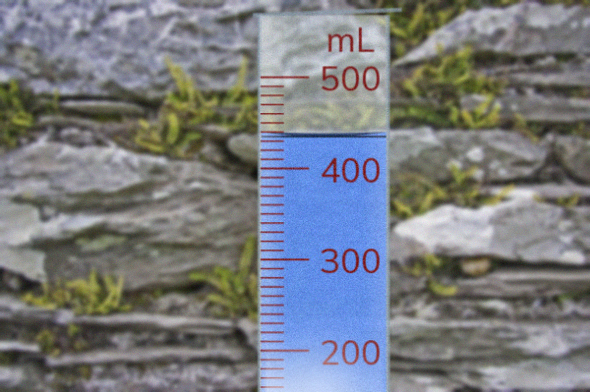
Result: **435** mL
